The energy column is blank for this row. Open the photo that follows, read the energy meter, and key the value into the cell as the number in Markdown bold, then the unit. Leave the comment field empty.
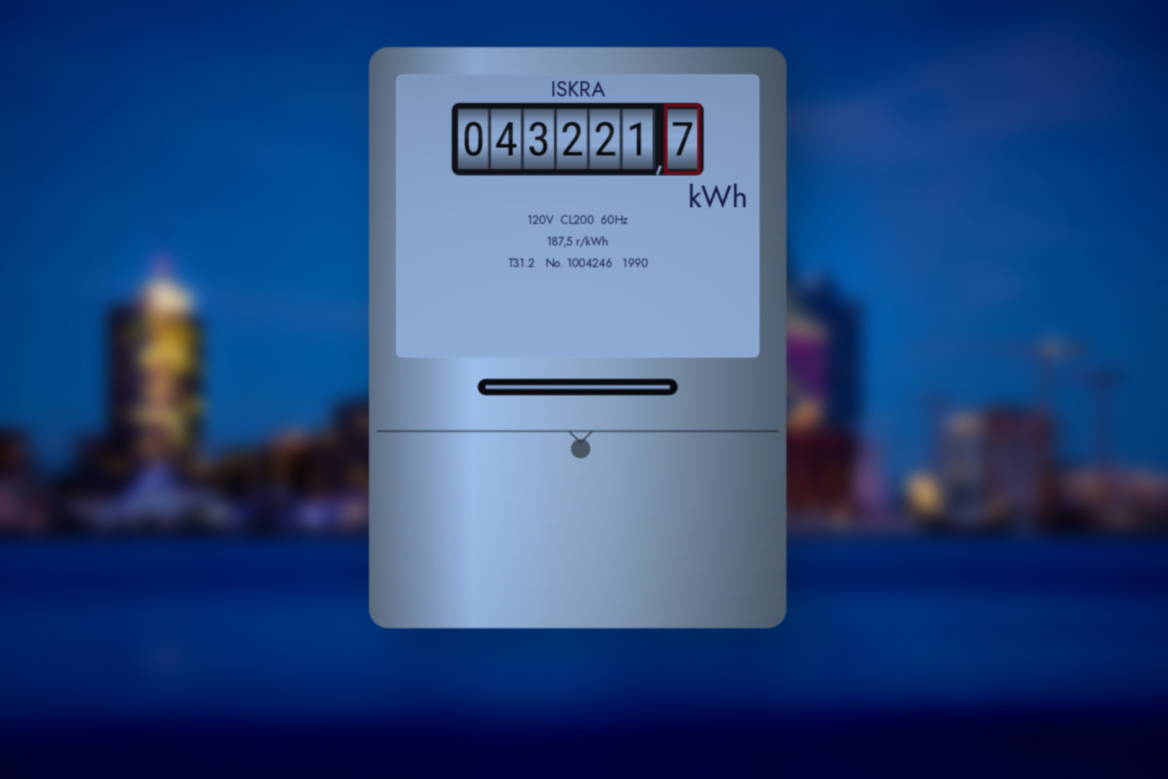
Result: **43221.7** kWh
